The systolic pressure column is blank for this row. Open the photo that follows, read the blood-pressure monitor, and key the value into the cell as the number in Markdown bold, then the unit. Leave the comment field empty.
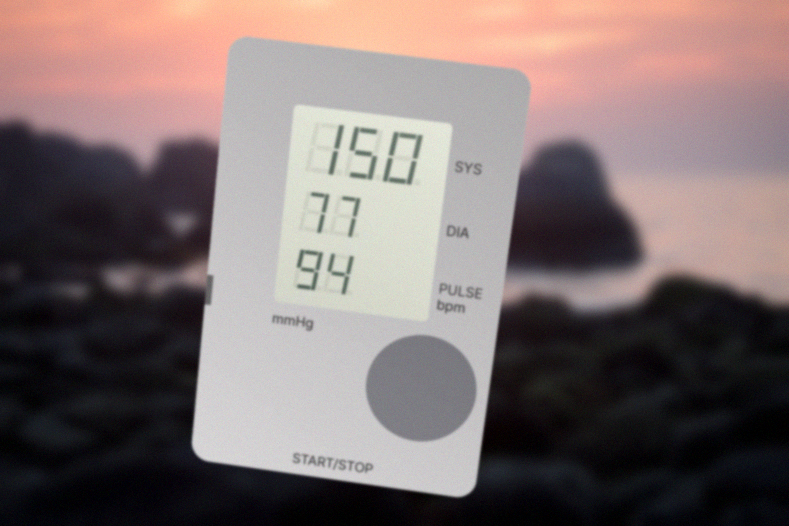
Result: **150** mmHg
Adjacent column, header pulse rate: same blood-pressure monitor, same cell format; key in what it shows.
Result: **94** bpm
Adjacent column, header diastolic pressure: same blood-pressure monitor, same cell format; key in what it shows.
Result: **77** mmHg
